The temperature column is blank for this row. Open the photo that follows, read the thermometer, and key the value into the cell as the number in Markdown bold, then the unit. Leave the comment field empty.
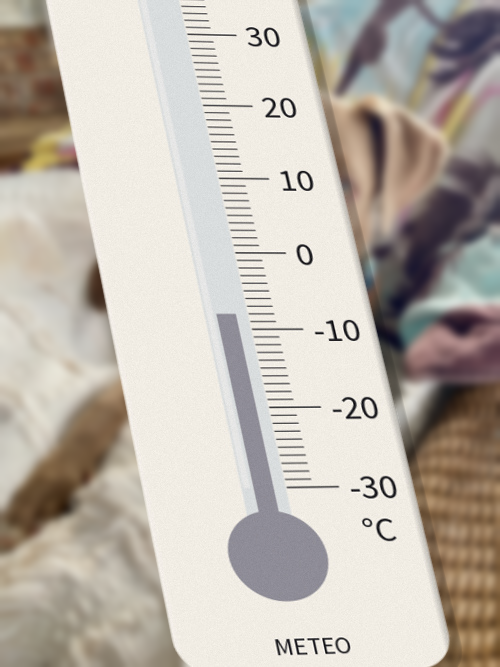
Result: **-8** °C
